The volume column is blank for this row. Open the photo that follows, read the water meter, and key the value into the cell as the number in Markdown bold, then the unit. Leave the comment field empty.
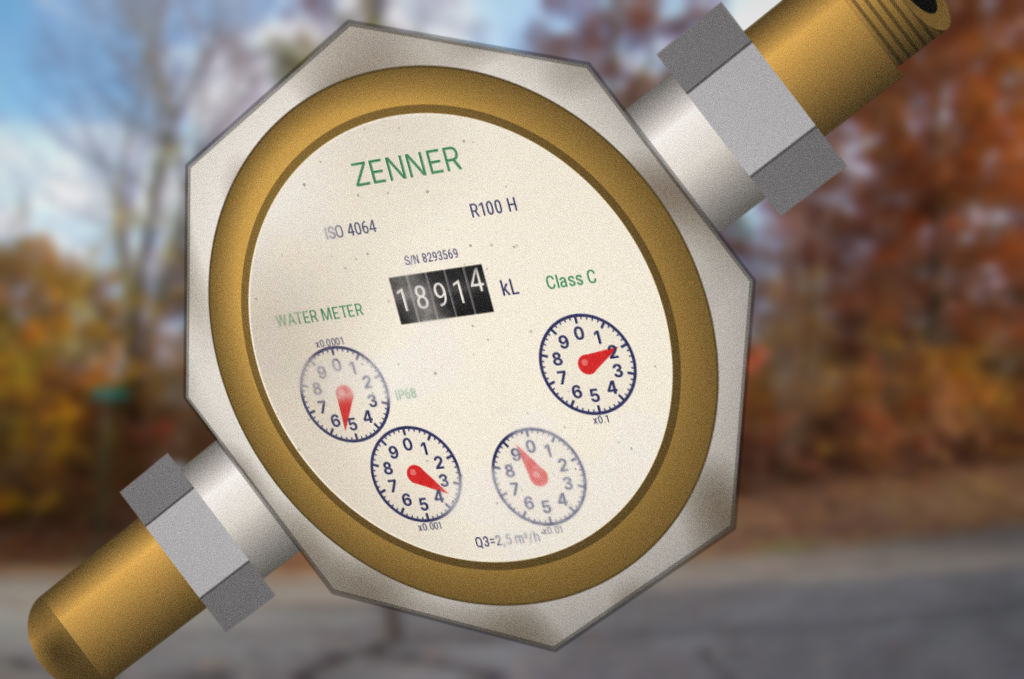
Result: **18914.1935** kL
